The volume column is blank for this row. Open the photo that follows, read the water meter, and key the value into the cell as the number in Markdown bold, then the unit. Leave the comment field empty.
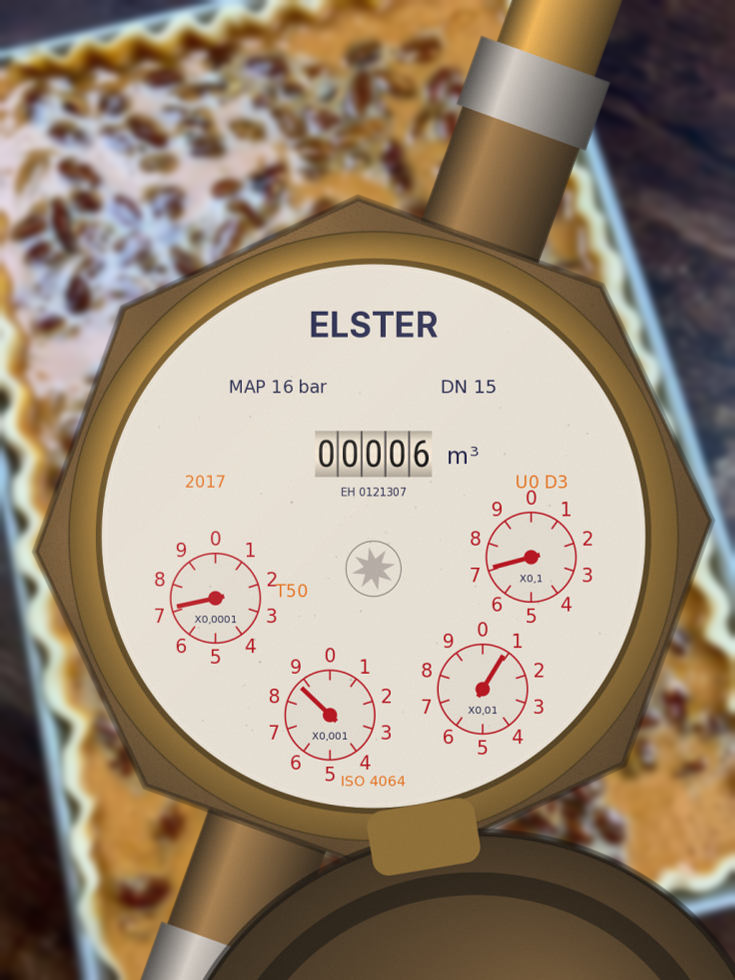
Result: **6.7087** m³
